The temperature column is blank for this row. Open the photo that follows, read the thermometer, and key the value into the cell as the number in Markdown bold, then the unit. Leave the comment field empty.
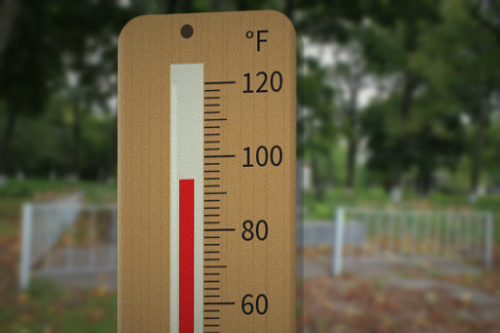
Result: **94** °F
